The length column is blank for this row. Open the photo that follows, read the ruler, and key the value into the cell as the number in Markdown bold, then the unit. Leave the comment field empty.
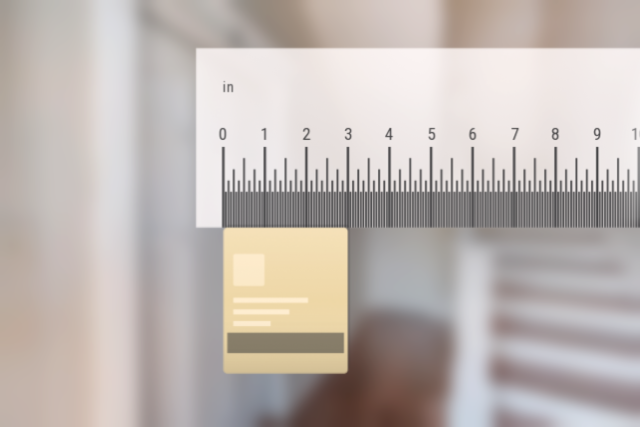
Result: **3** in
